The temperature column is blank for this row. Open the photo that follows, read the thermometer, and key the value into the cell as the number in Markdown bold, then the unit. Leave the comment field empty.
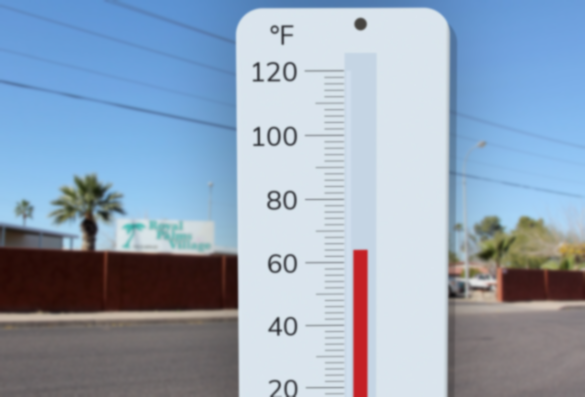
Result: **64** °F
